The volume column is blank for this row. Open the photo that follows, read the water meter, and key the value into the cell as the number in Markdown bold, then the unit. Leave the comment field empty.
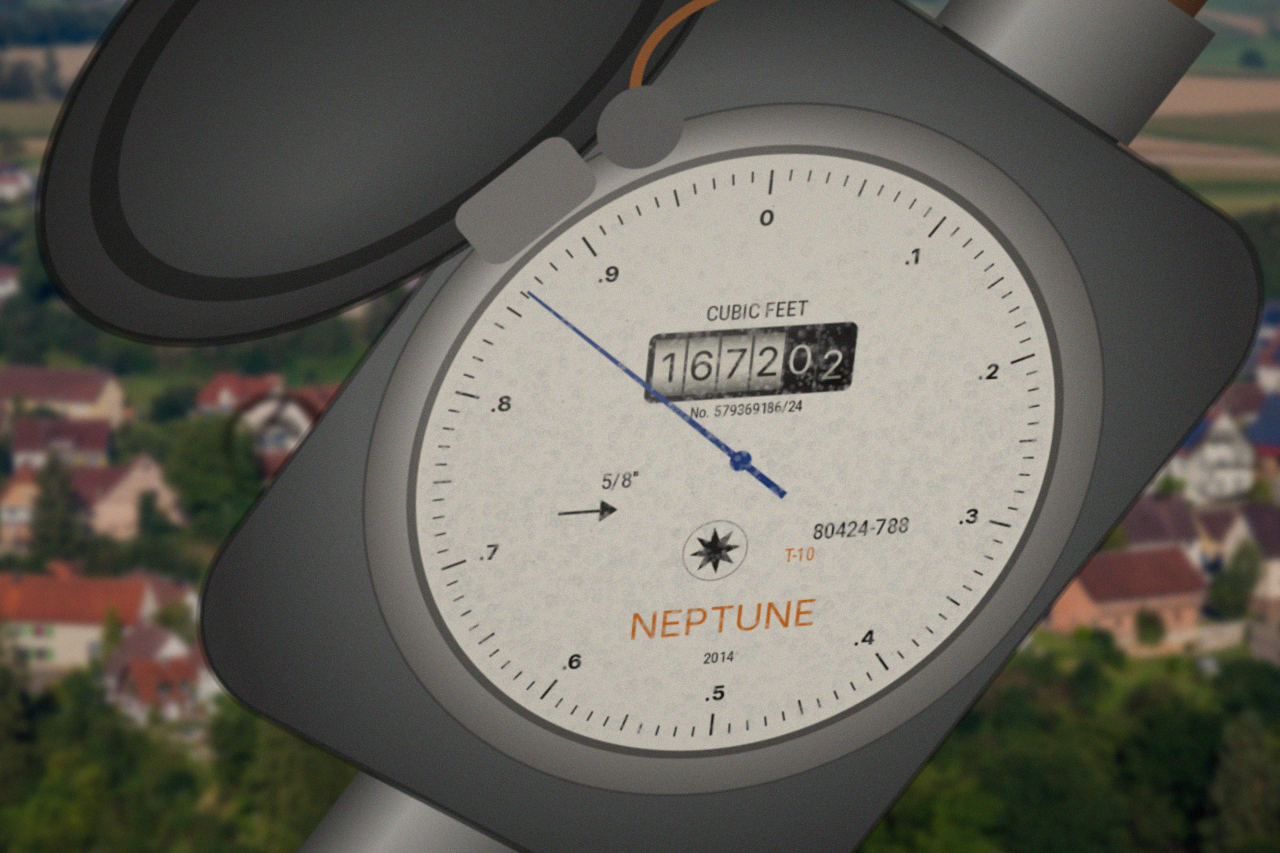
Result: **167201.86** ft³
